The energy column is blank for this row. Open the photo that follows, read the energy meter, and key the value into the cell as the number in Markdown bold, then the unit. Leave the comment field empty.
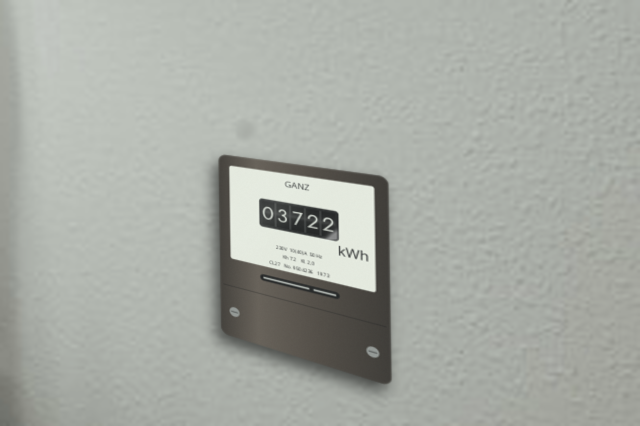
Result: **3722** kWh
